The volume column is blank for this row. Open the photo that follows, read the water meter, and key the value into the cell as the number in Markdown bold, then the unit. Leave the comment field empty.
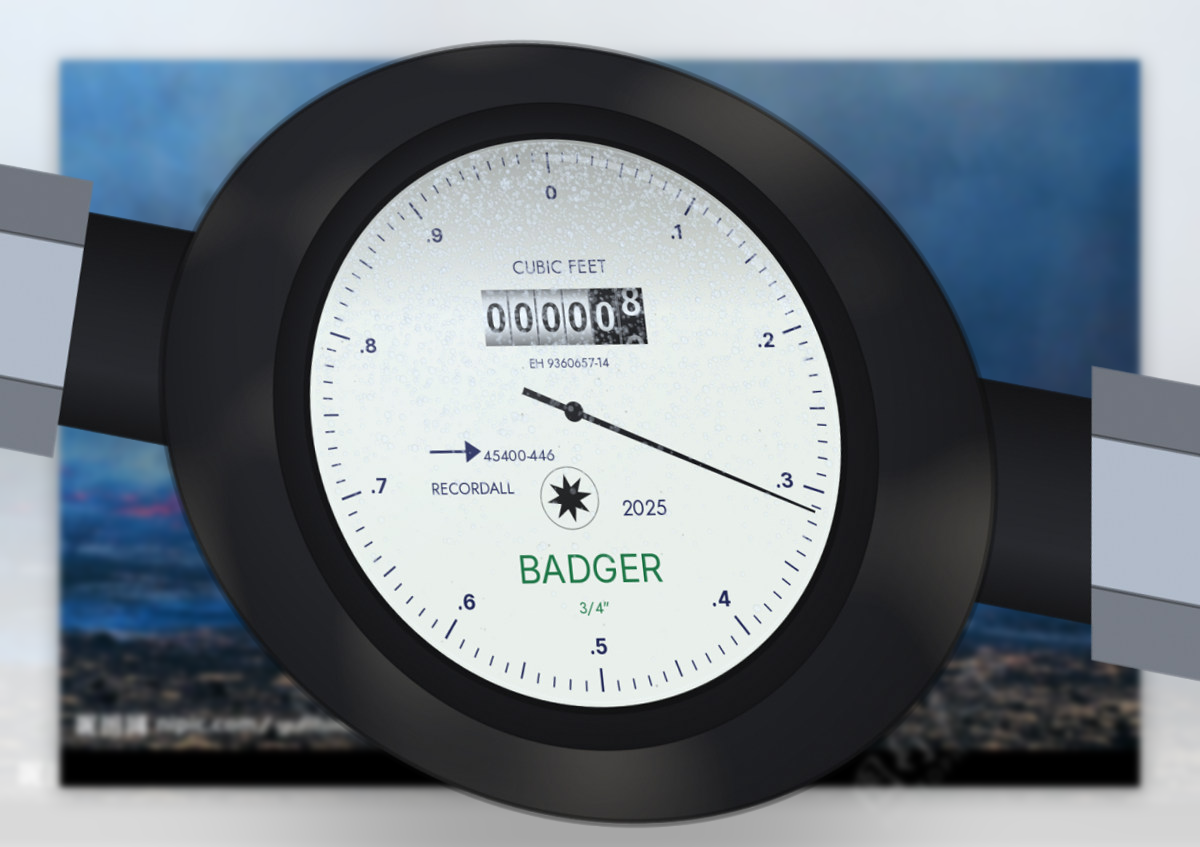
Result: **8.31** ft³
